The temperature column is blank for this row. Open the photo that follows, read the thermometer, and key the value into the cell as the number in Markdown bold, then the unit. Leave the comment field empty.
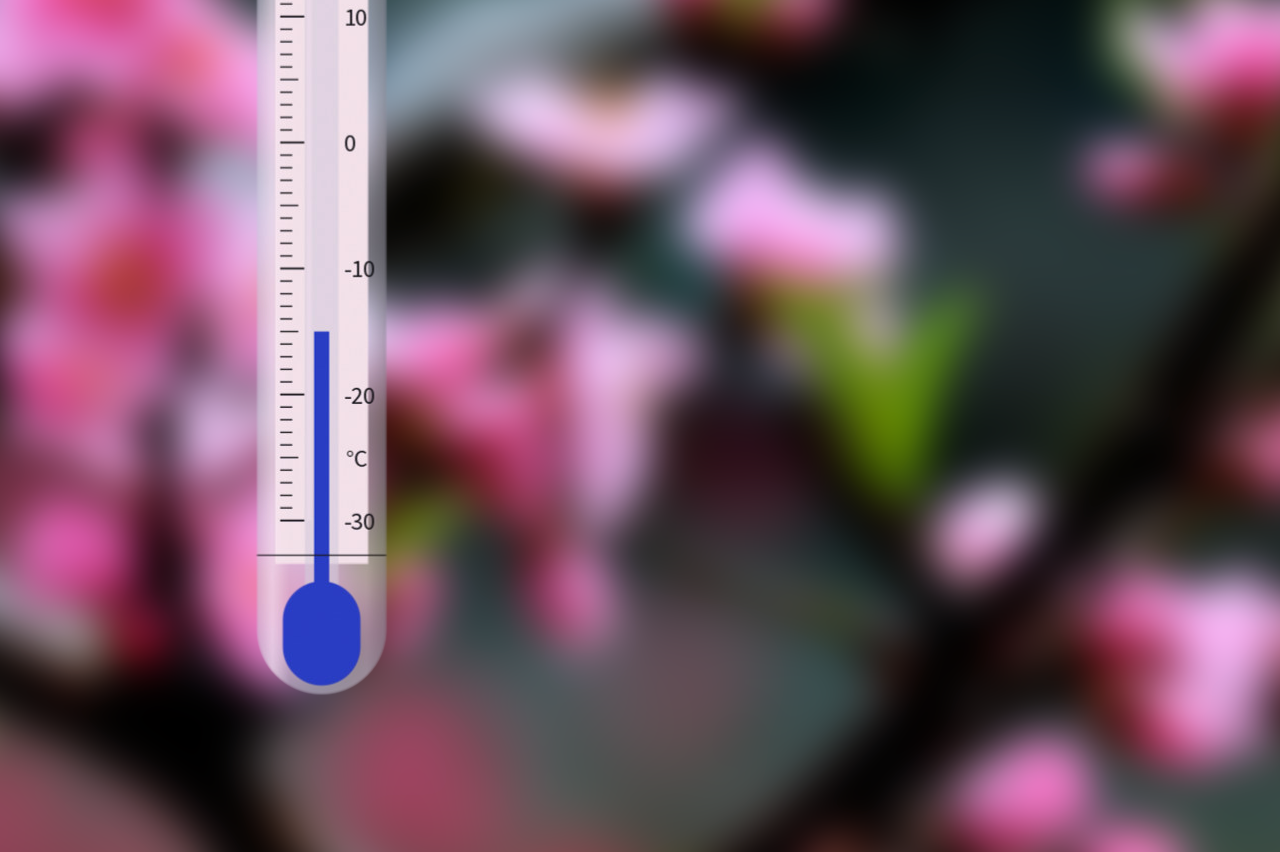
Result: **-15** °C
